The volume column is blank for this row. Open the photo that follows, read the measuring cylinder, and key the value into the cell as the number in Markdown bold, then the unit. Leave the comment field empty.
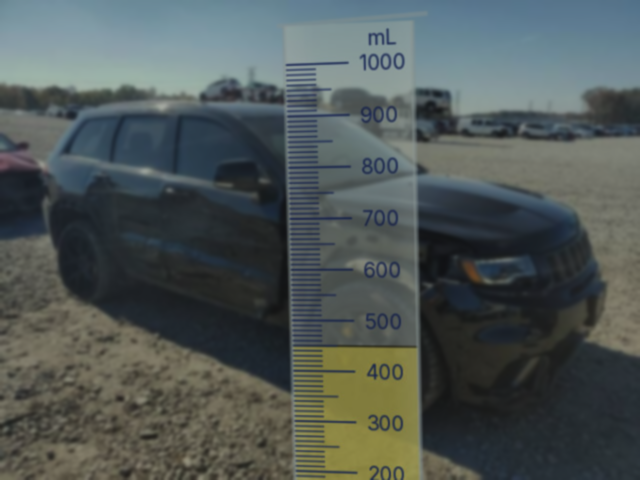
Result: **450** mL
